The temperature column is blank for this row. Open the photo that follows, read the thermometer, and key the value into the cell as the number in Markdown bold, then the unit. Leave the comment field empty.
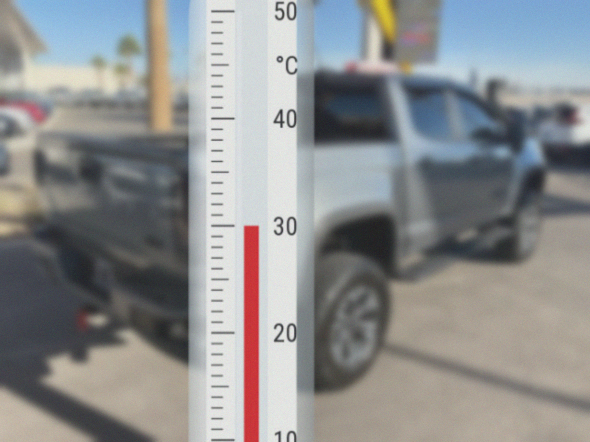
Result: **30** °C
